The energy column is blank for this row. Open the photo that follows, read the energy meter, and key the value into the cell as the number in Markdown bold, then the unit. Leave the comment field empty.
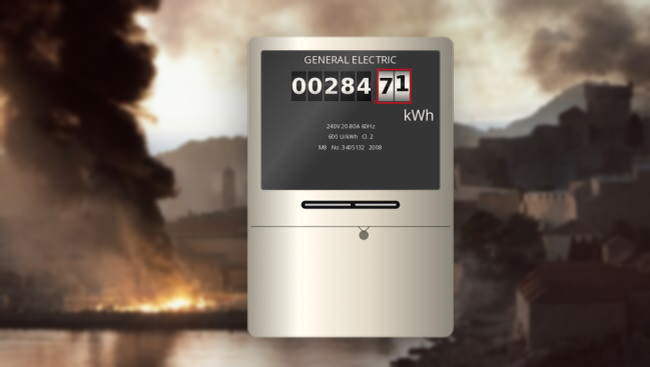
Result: **284.71** kWh
